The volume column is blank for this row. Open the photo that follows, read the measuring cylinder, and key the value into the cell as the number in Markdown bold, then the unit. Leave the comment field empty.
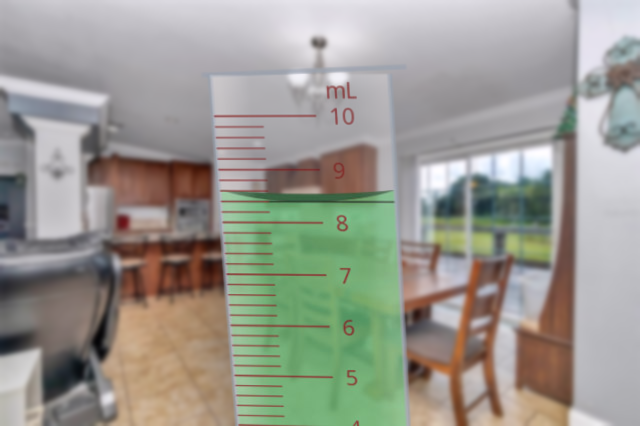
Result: **8.4** mL
